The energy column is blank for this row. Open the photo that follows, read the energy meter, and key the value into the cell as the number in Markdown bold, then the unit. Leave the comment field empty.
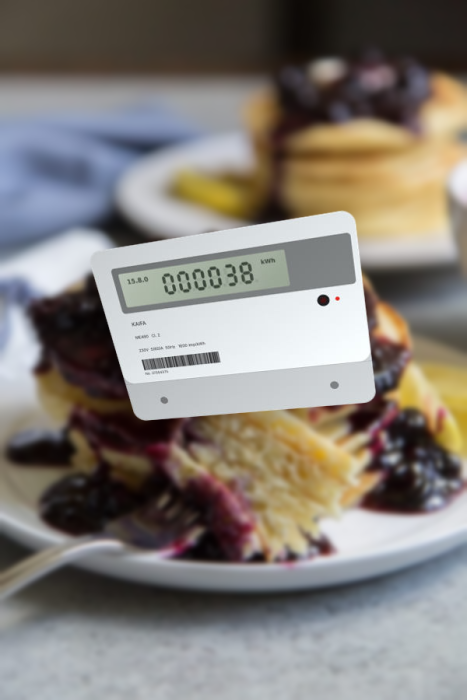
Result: **38** kWh
